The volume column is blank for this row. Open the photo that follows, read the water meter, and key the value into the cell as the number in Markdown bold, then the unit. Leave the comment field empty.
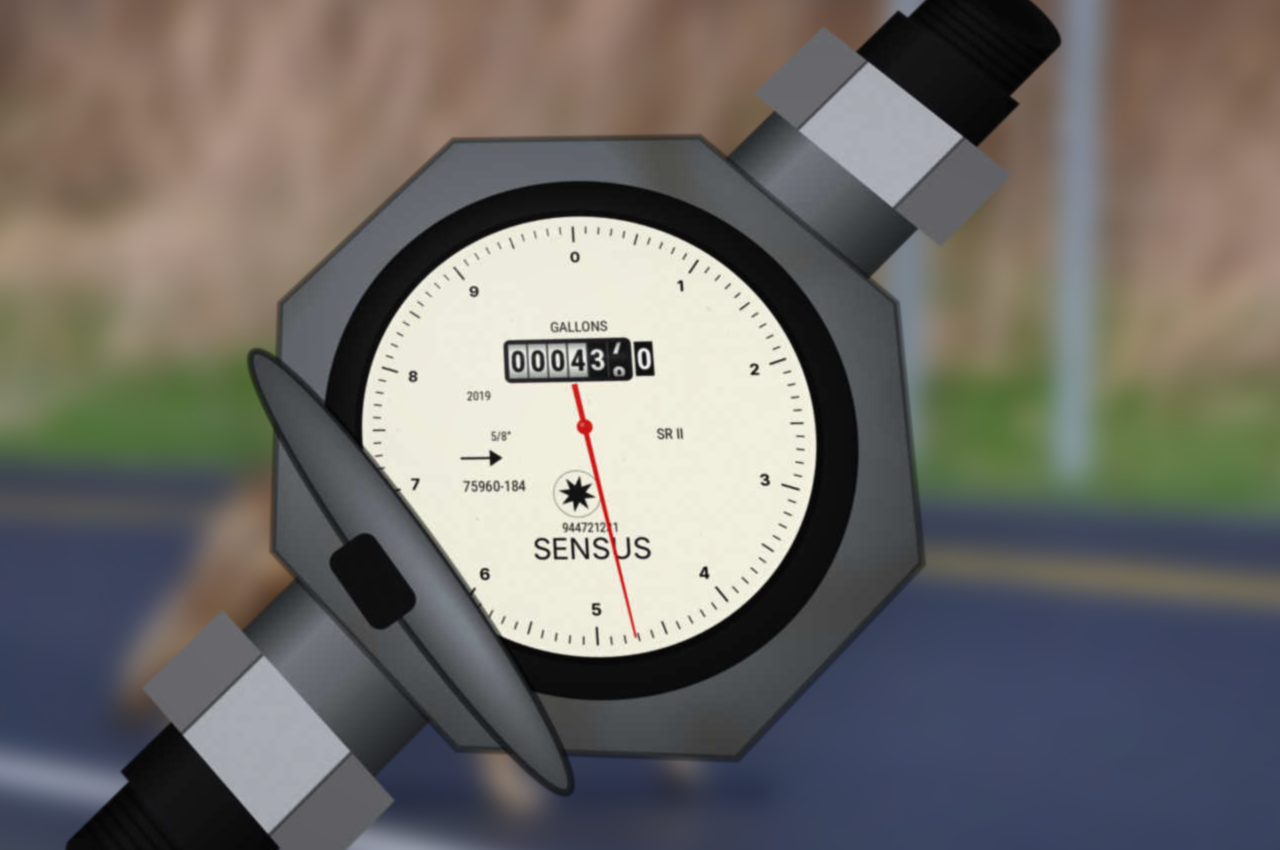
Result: **4374.7** gal
